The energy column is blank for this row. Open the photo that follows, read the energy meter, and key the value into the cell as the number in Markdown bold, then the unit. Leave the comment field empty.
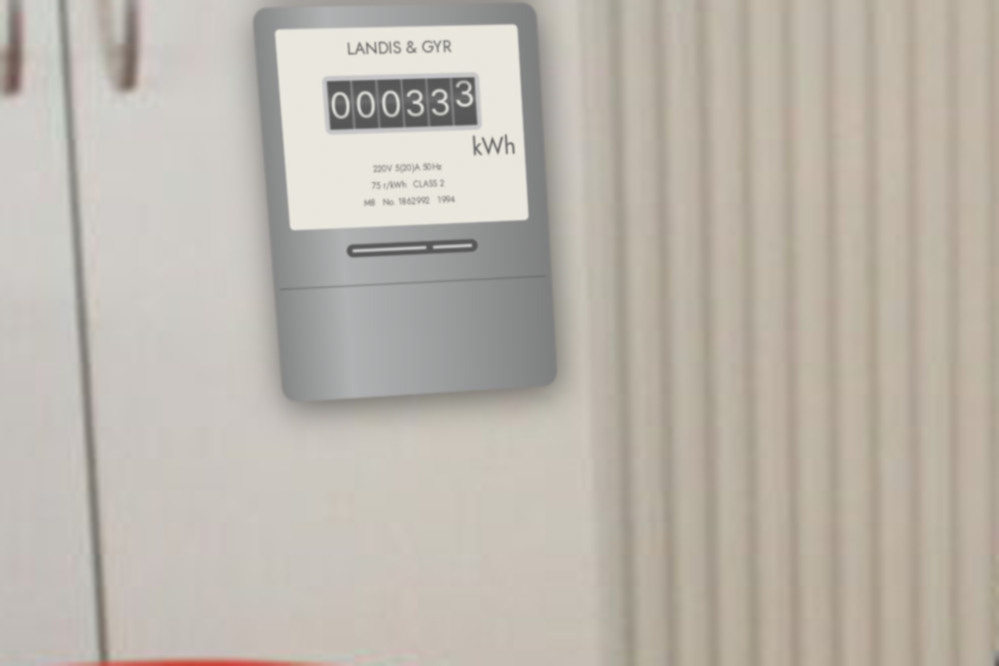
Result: **333** kWh
